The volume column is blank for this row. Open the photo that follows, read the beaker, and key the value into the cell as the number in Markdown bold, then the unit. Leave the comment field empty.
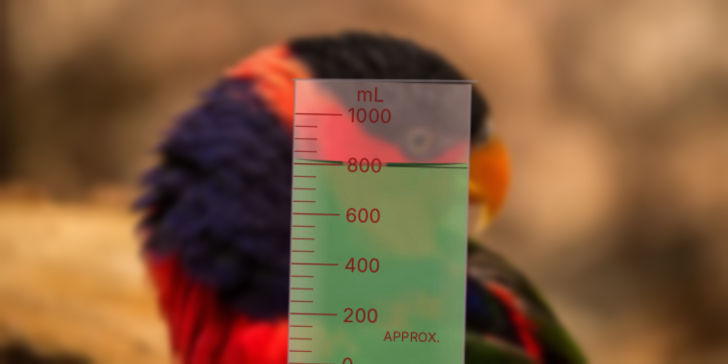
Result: **800** mL
